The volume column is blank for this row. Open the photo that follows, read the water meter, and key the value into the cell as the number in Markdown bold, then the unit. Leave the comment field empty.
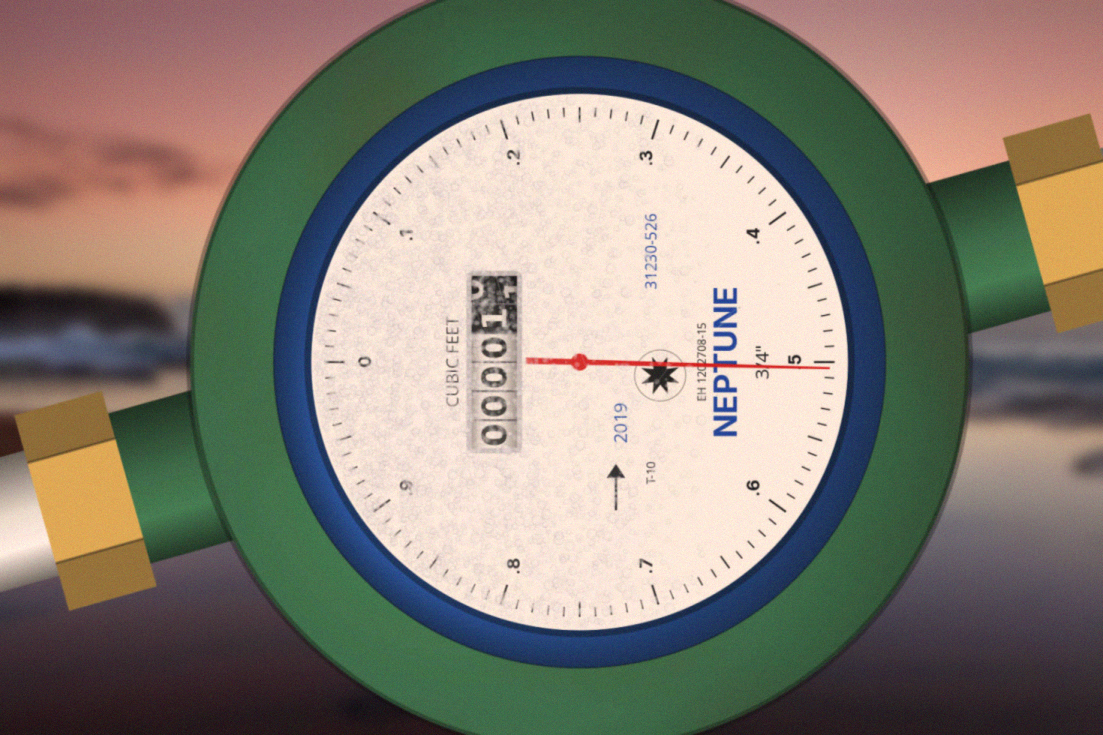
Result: **10.50** ft³
